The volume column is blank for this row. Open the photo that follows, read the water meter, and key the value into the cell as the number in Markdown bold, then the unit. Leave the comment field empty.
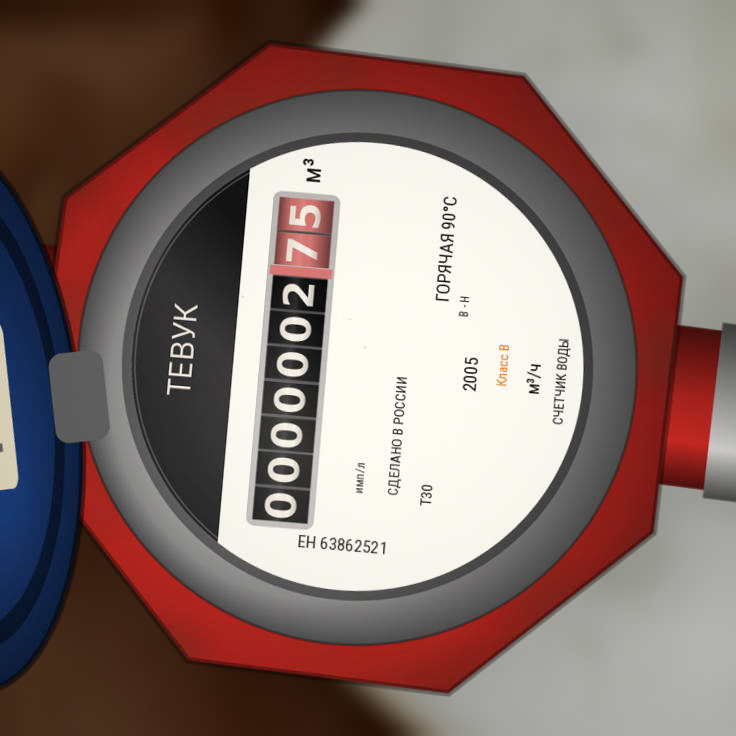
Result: **2.75** m³
